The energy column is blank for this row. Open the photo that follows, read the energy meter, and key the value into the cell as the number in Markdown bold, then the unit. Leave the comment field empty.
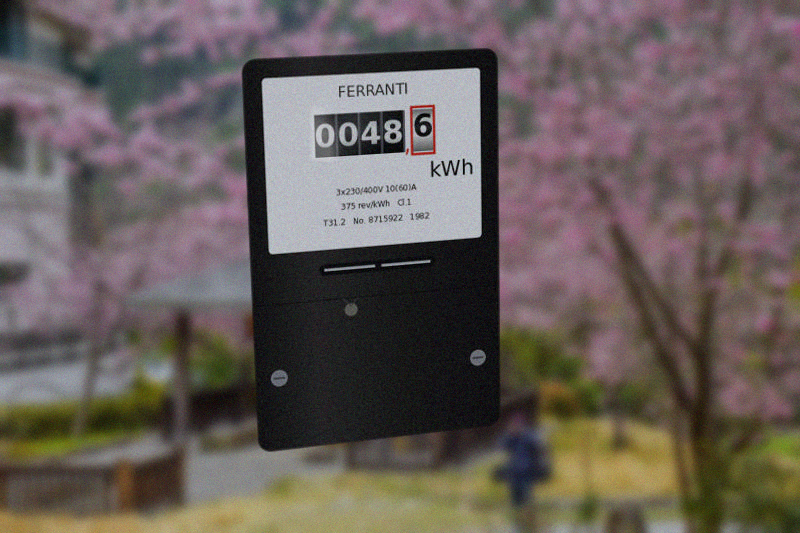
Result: **48.6** kWh
